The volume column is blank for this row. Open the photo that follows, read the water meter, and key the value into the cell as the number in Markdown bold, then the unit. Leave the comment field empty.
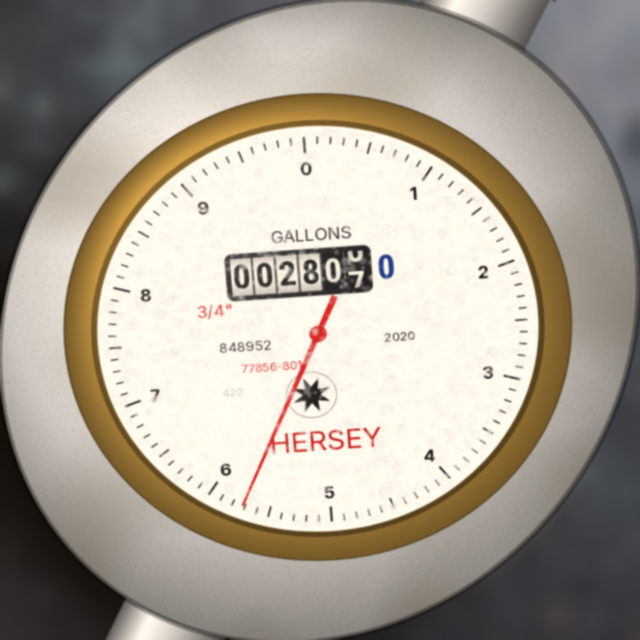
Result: **28065.7** gal
